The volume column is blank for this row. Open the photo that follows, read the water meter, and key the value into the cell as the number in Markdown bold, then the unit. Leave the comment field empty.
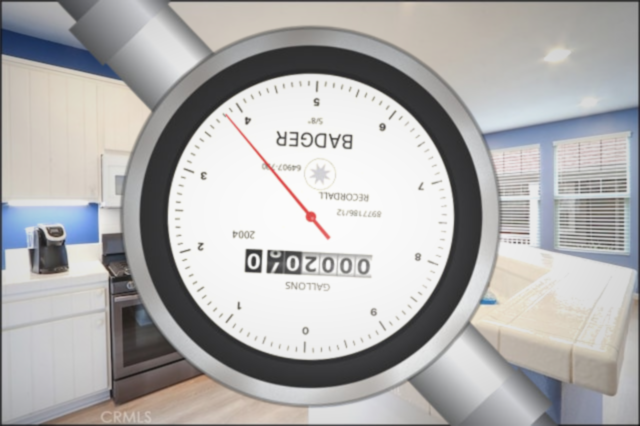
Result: **2073.8** gal
